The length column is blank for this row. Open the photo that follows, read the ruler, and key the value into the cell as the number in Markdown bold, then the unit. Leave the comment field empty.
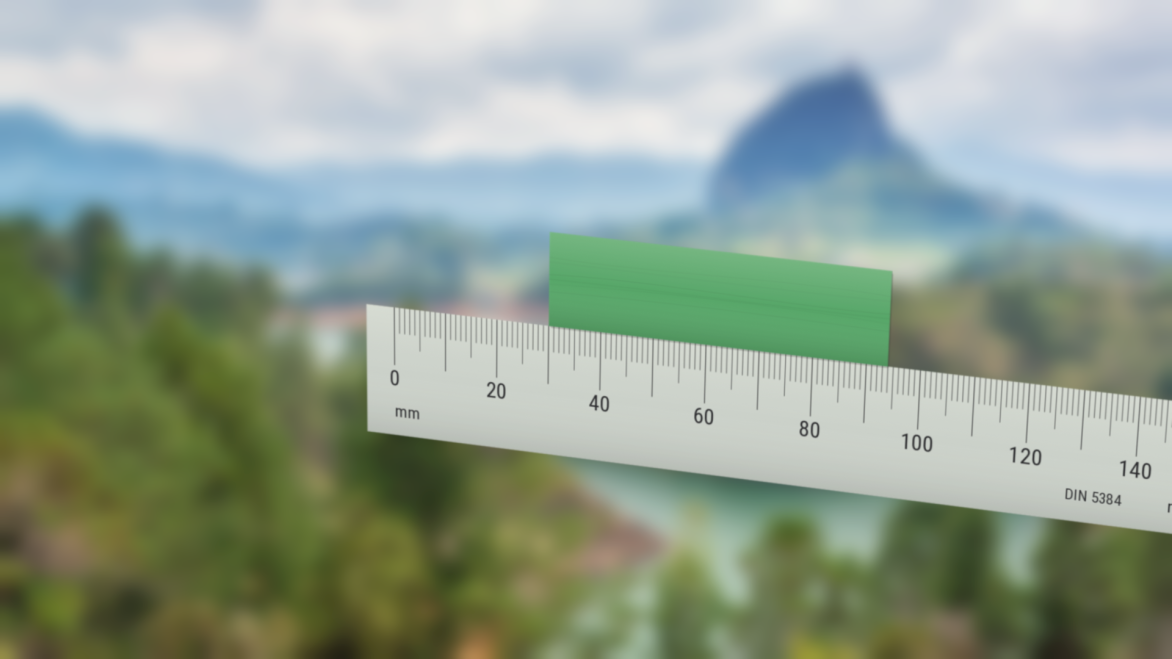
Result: **64** mm
